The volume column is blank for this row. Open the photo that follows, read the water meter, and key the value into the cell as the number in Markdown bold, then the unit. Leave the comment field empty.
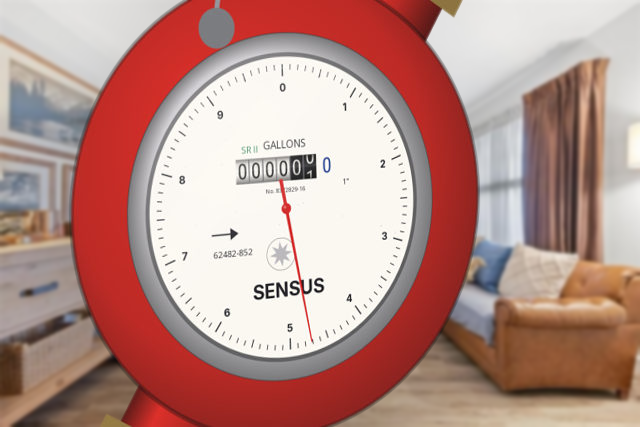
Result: **4.7** gal
